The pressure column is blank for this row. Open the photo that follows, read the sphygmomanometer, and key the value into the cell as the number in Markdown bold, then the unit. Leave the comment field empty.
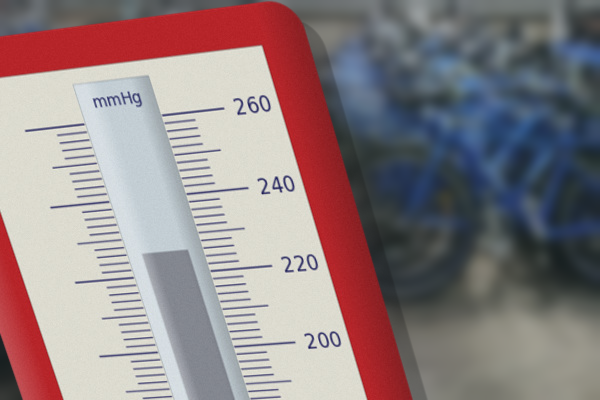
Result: **226** mmHg
